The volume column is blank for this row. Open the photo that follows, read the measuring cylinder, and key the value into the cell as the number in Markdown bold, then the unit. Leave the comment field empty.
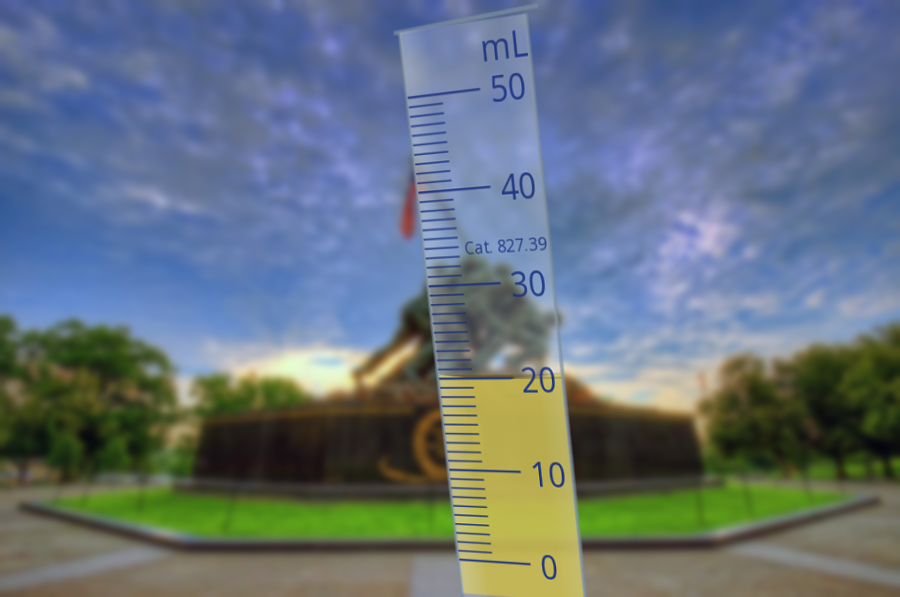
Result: **20** mL
